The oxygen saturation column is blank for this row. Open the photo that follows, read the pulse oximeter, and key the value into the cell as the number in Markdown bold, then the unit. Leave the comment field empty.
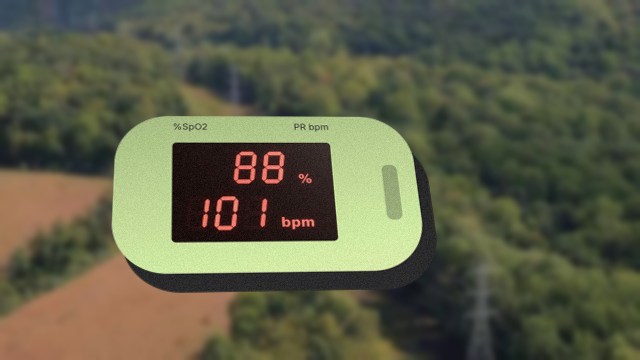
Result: **88** %
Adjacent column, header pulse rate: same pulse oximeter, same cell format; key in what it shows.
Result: **101** bpm
